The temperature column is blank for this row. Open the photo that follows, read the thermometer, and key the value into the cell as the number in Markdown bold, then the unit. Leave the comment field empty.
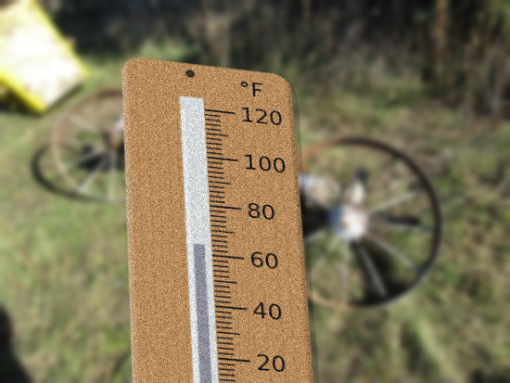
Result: **64** °F
